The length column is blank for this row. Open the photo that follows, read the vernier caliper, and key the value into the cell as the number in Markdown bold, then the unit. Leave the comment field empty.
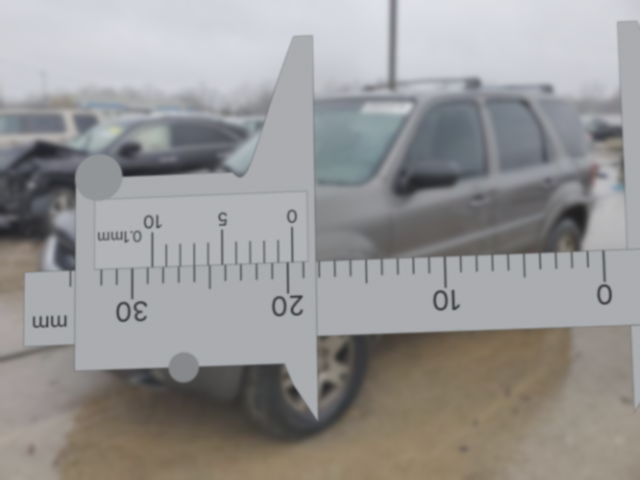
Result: **19.7** mm
